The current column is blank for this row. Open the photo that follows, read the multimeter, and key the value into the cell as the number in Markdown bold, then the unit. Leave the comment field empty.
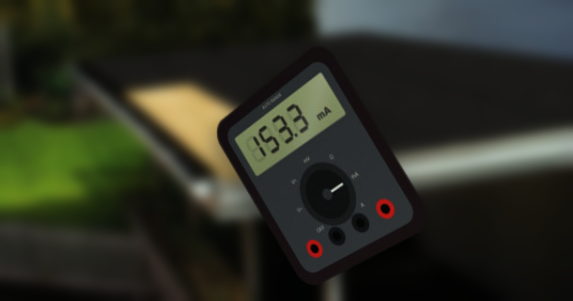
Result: **153.3** mA
